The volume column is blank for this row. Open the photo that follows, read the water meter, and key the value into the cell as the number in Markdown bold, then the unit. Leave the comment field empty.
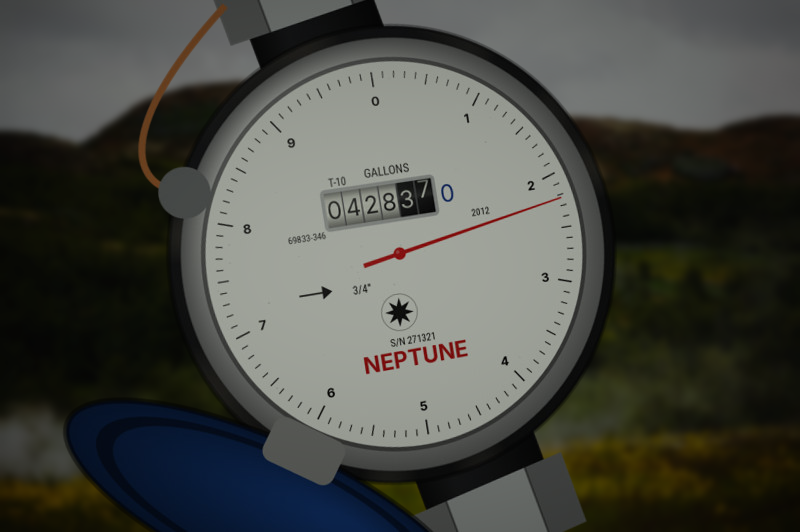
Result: **428372.2** gal
